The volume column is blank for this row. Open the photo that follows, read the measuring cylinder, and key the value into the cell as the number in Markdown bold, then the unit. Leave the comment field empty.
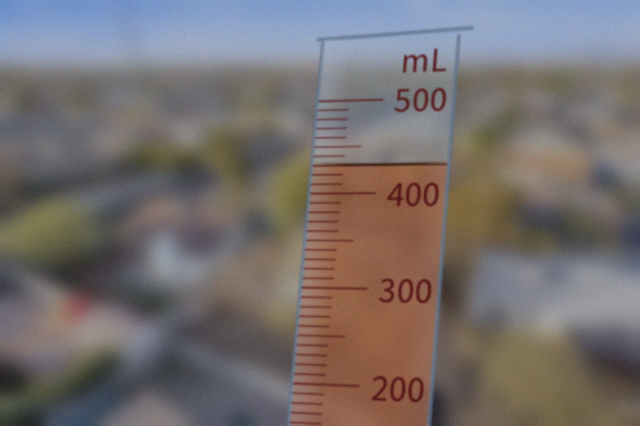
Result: **430** mL
